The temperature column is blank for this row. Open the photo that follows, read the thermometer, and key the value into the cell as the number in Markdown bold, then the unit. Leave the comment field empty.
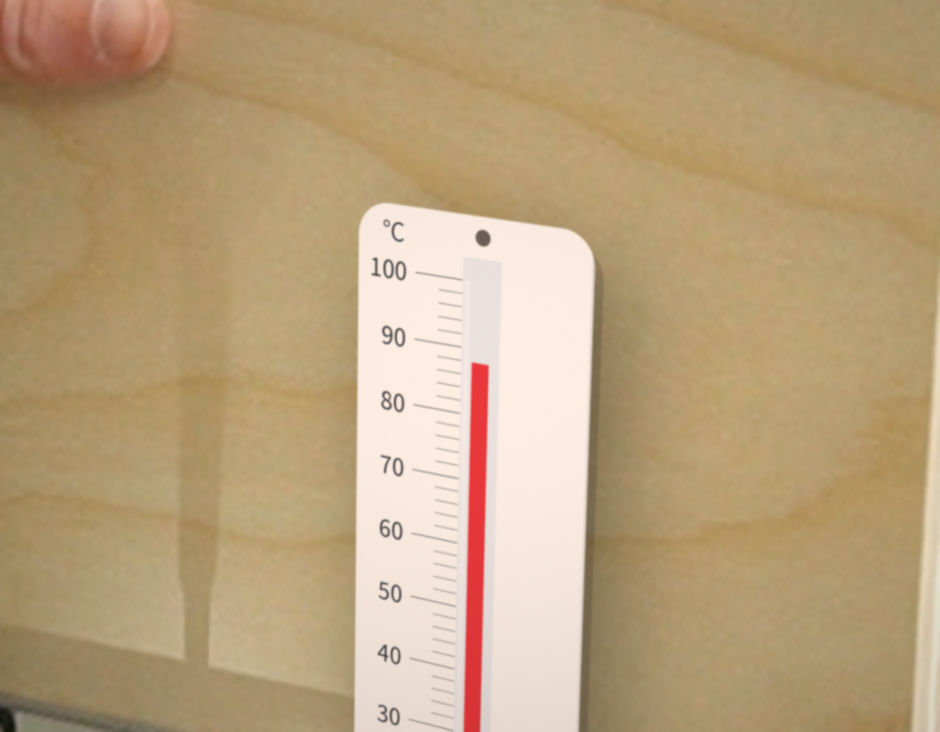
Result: **88** °C
